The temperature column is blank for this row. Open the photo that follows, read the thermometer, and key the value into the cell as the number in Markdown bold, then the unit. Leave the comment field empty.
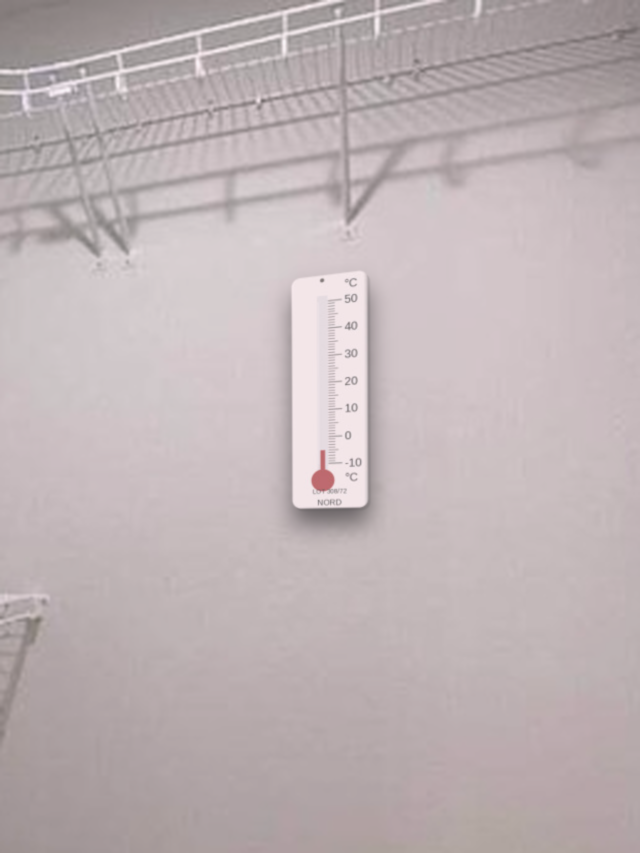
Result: **-5** °C
